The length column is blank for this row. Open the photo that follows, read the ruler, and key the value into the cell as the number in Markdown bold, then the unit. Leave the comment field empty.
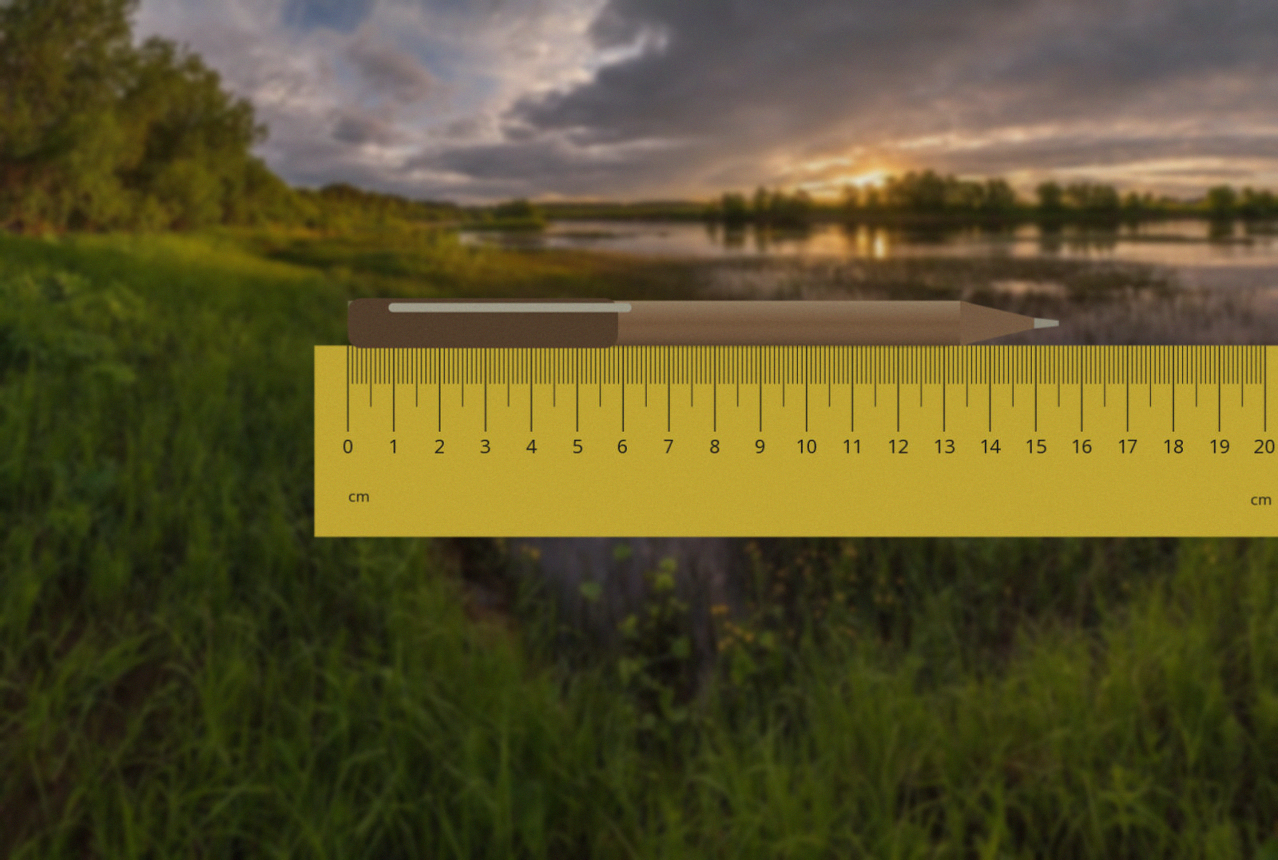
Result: **15.5** cm
